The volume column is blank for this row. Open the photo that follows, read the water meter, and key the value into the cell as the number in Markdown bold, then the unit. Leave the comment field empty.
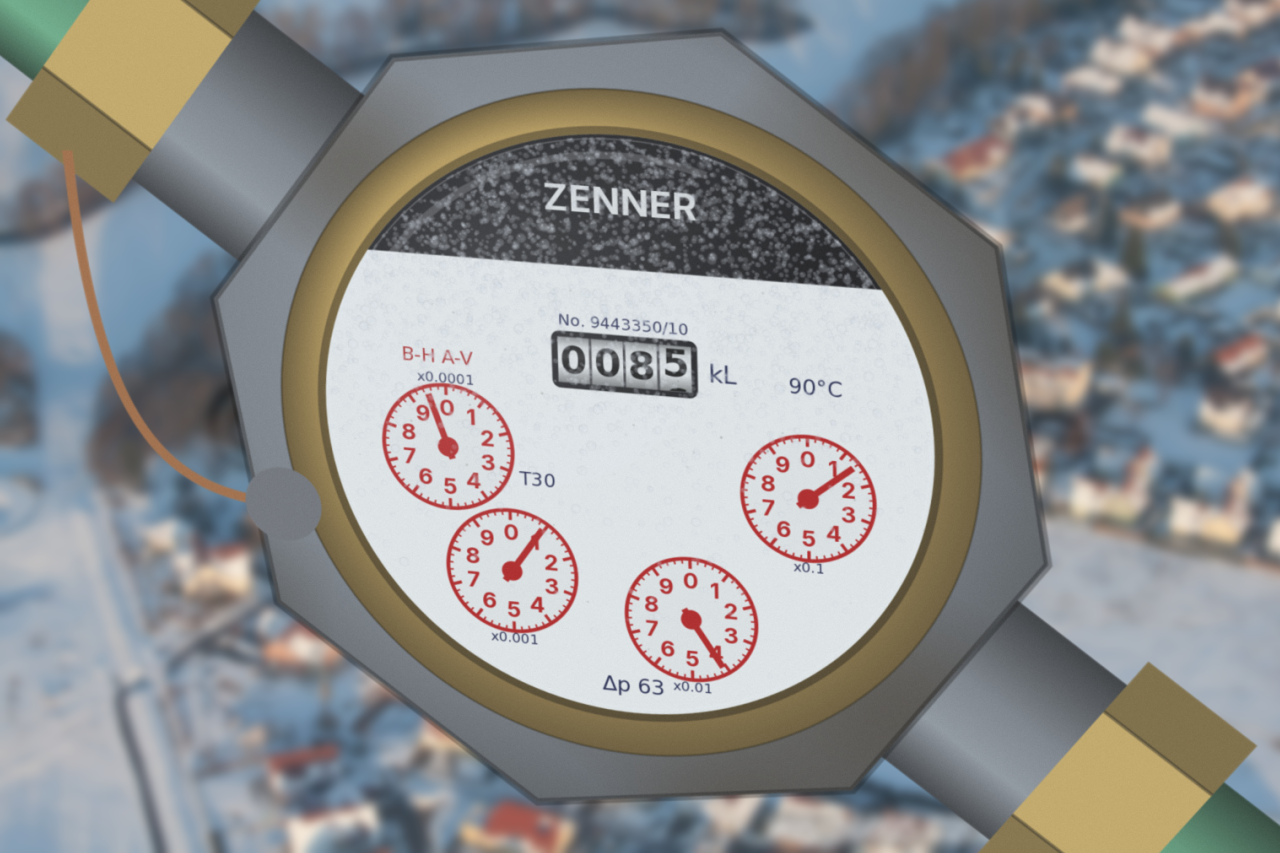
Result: **85.1409** kL
